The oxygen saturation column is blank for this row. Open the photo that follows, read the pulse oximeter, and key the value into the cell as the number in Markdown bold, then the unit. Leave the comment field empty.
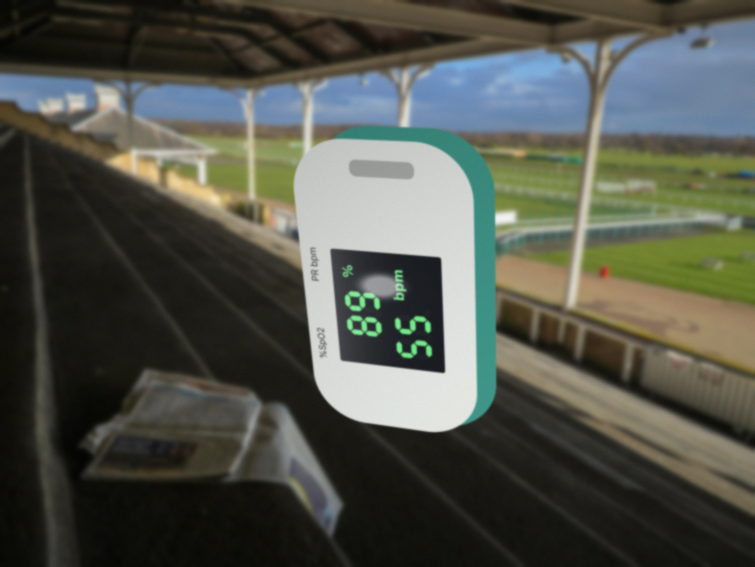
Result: **89** %
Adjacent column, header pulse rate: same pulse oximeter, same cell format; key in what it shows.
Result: **55** bpm
